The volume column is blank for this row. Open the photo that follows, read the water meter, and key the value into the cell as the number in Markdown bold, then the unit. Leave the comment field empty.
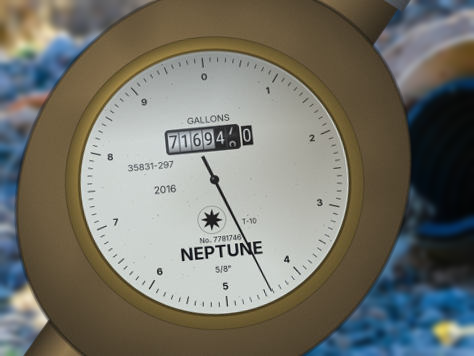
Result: **7169474.4** gal
